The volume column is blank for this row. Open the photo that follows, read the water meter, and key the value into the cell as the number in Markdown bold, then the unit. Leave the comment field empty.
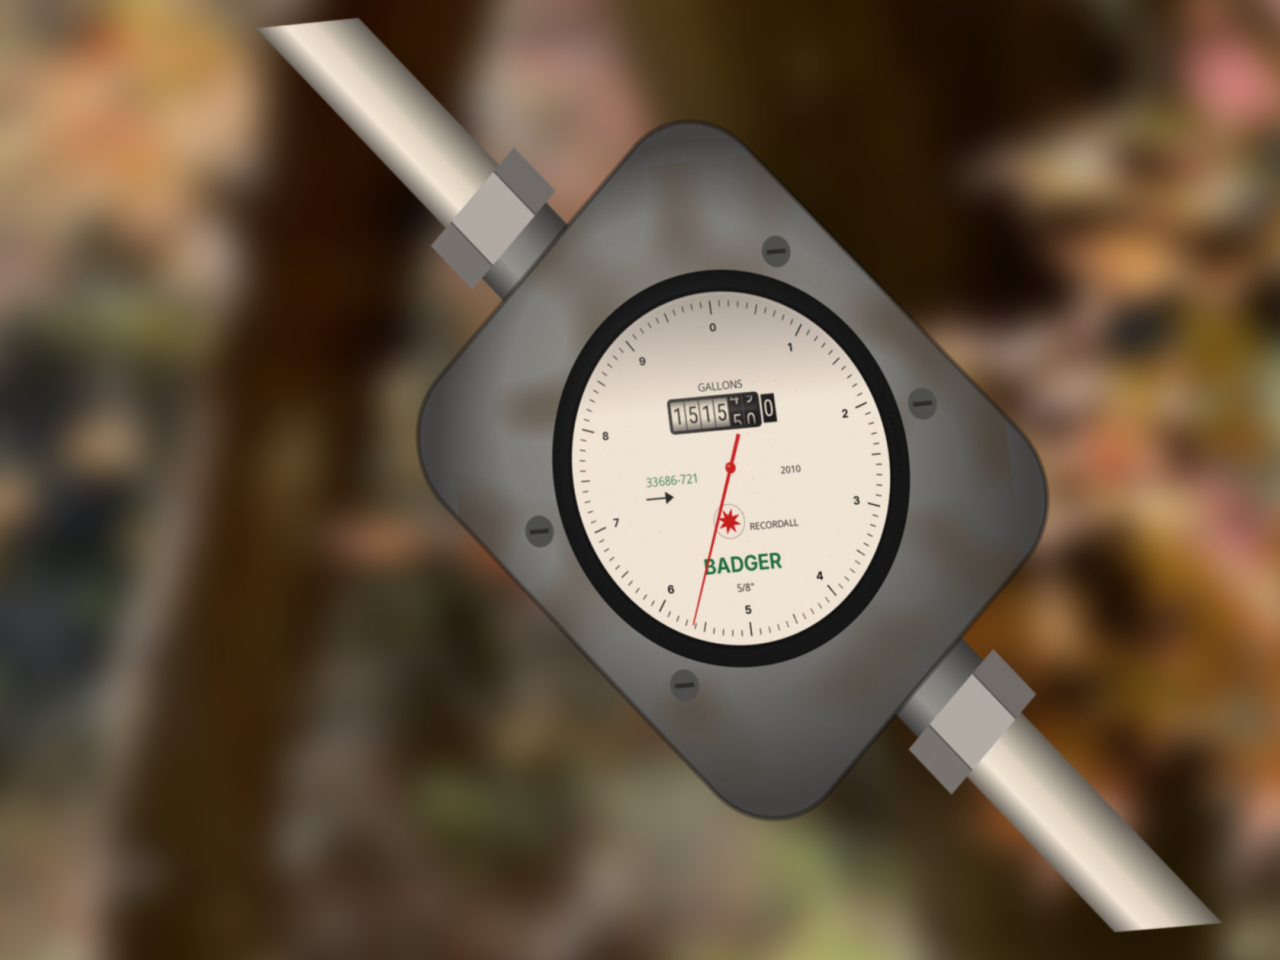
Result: **1515495.6** gal
